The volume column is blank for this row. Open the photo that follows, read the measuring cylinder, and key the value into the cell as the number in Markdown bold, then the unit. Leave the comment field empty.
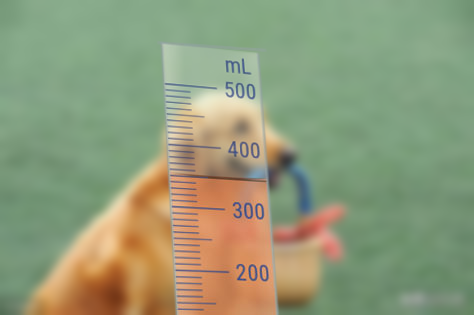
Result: **350** mL
